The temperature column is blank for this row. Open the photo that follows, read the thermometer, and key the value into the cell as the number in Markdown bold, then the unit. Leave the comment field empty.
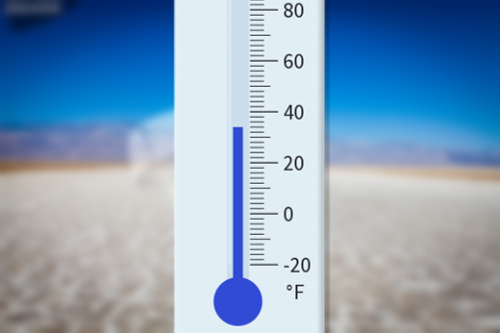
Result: **34** °F
